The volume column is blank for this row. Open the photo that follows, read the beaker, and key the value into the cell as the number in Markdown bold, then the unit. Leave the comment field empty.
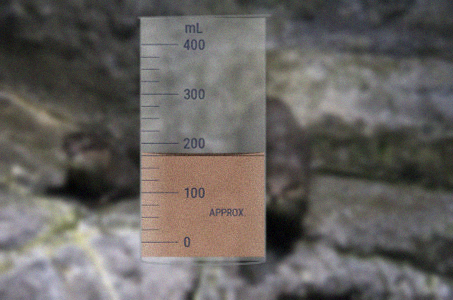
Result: **175** mL
